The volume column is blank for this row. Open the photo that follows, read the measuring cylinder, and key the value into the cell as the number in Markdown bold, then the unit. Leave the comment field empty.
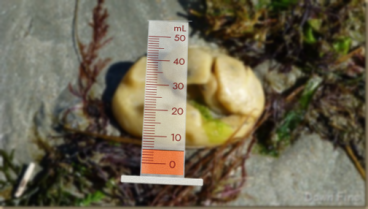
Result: **5** mL
